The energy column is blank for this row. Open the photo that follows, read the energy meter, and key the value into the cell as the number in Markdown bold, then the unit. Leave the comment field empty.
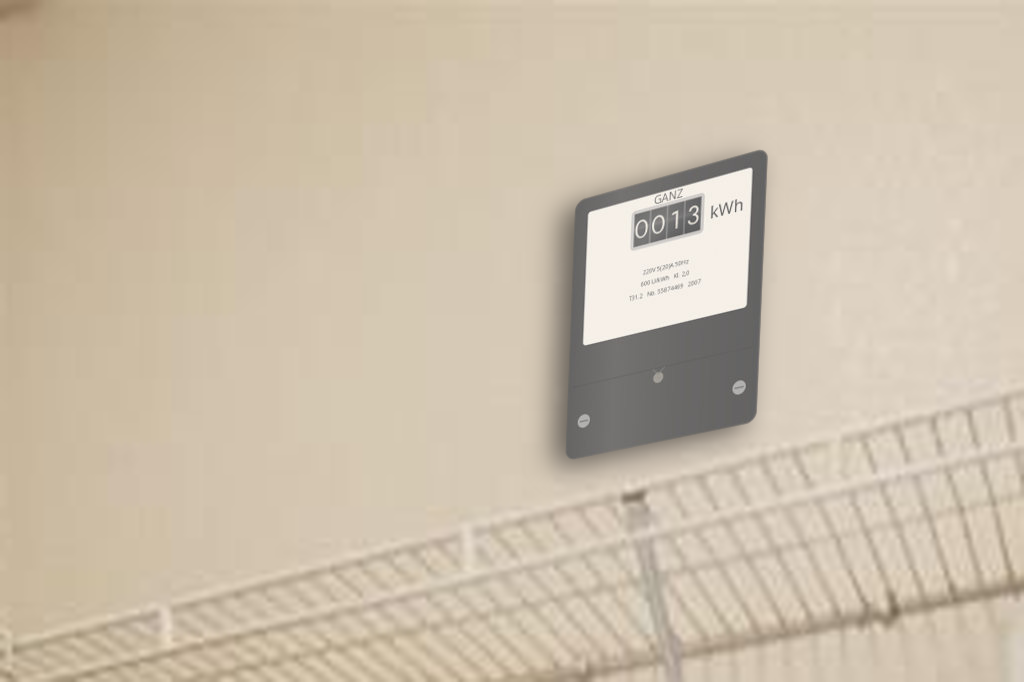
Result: **13** kWh
